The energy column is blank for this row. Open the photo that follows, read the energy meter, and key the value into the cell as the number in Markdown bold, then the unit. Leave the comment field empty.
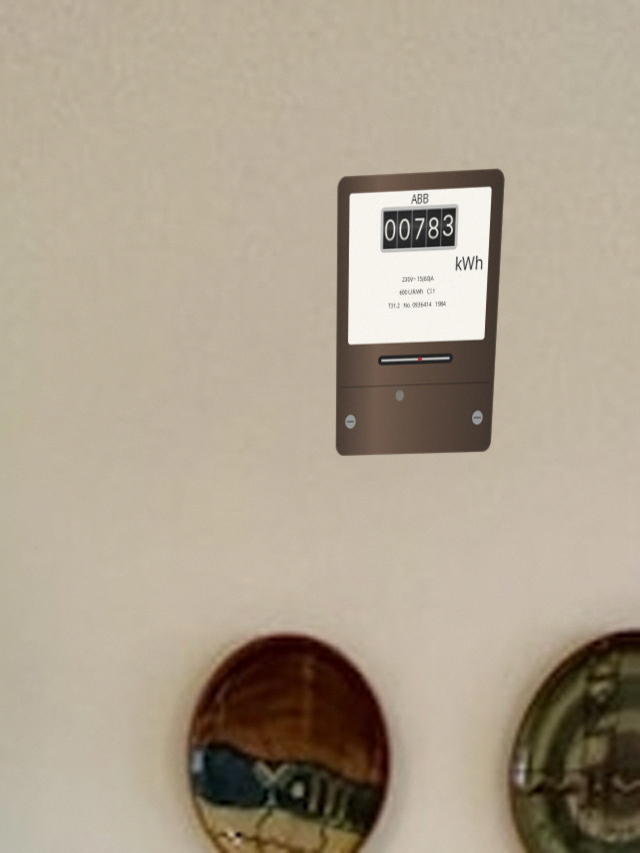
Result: **783** kWh
